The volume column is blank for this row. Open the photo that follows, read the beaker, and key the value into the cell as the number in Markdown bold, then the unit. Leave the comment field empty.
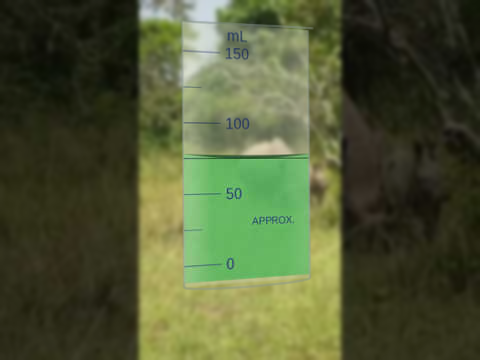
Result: **75** mL
